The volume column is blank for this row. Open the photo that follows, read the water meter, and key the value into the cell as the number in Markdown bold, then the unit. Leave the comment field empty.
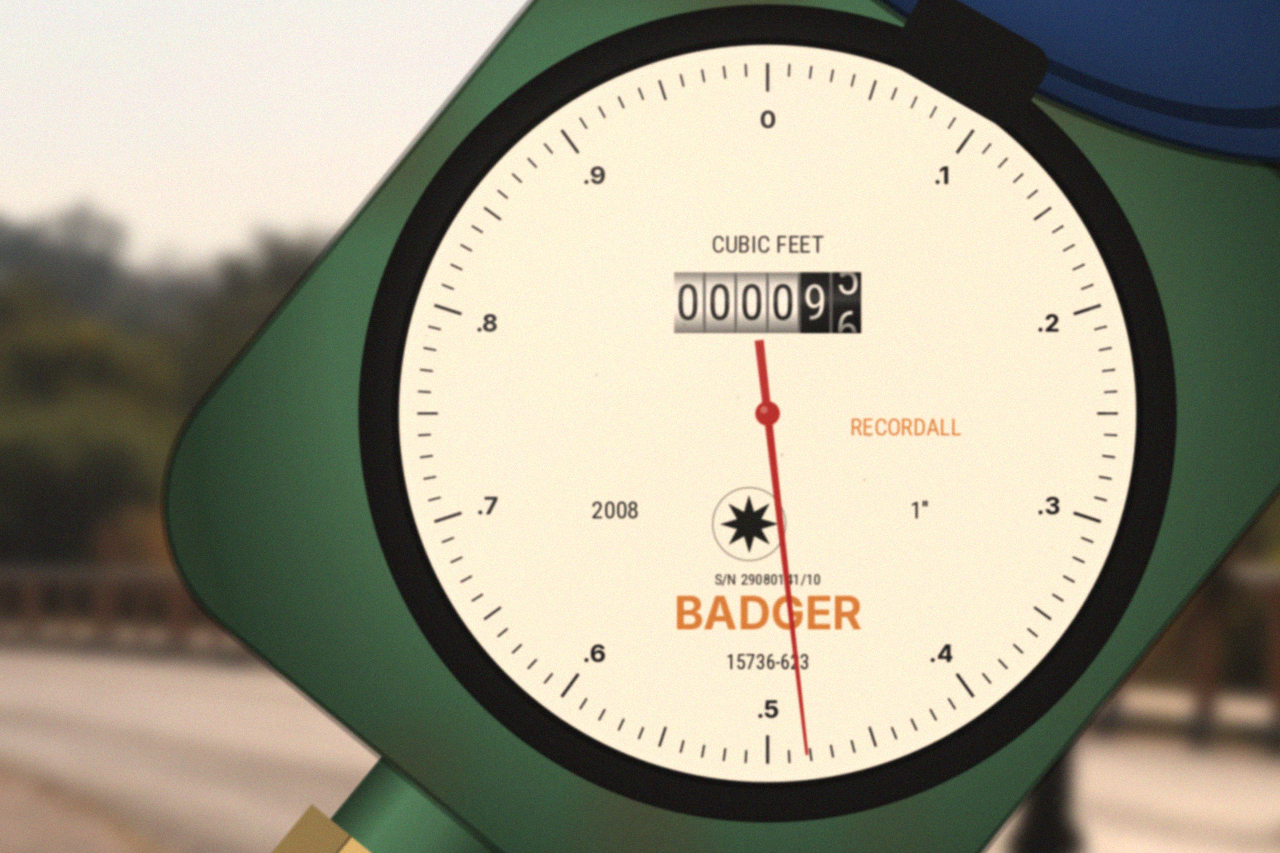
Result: **95.48** ft³
